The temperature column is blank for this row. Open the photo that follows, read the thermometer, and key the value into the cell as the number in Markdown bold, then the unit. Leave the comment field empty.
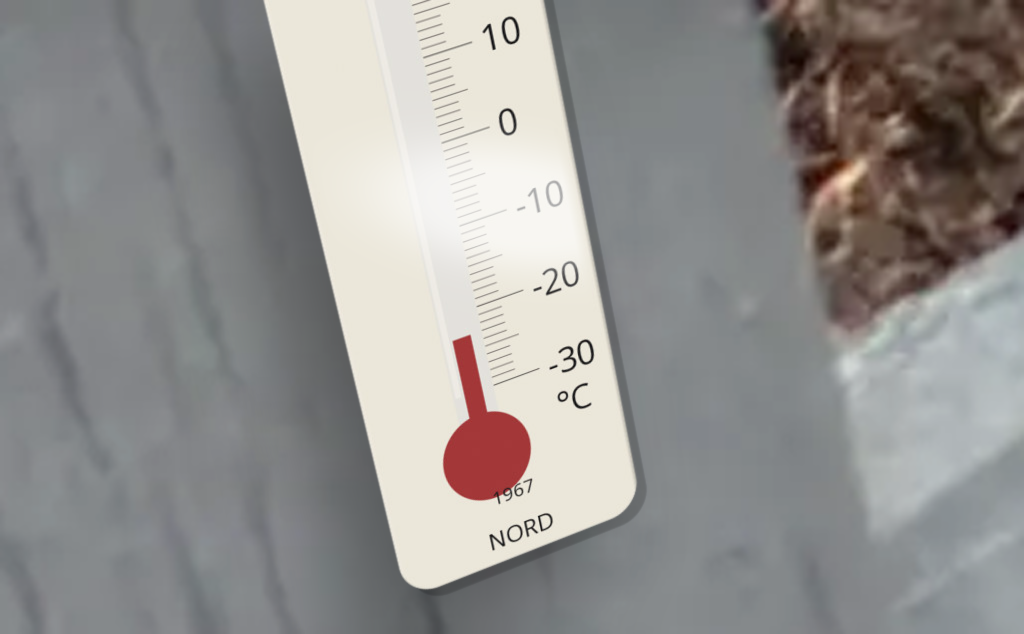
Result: **-23** °C
